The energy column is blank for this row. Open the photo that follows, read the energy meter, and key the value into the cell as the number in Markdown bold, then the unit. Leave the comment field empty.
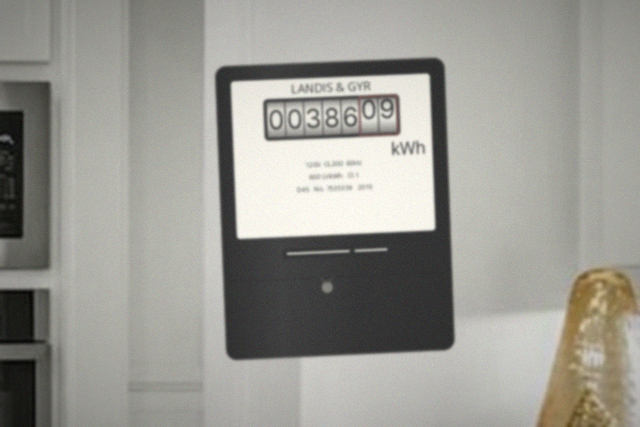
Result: **386.09** kWh
